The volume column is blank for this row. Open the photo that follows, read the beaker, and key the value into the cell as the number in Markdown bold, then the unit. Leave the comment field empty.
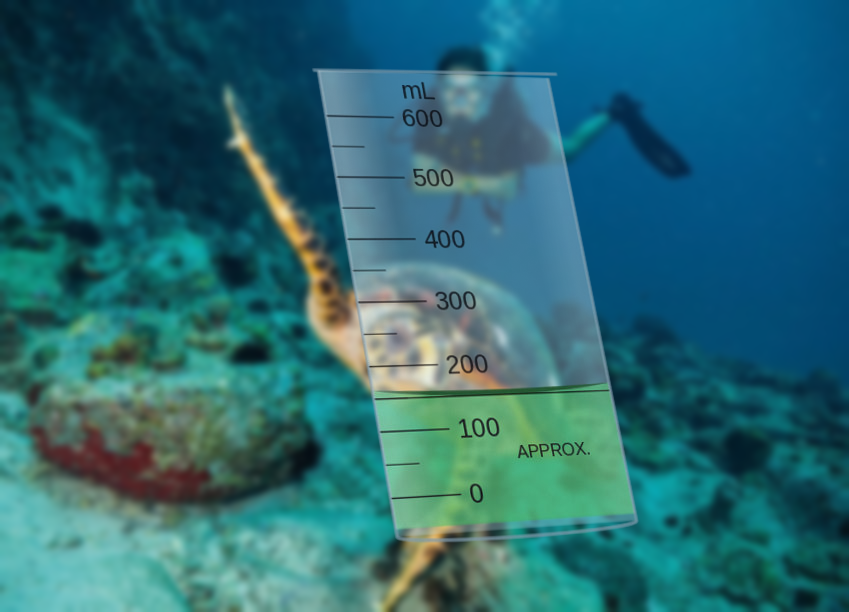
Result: **150** mL
